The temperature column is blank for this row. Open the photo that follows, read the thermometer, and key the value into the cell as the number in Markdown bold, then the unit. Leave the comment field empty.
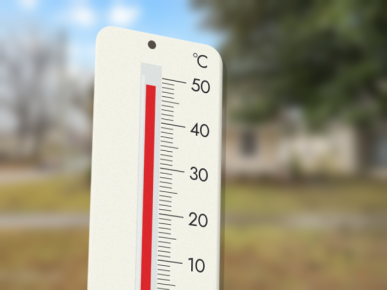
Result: **48** °C
